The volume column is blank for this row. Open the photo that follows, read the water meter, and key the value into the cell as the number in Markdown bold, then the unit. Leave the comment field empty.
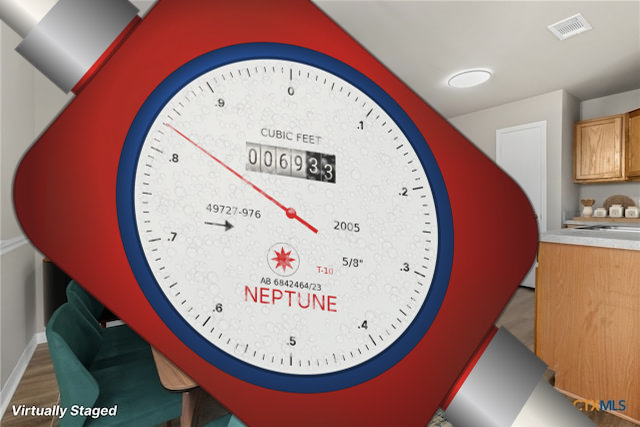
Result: **6932.83** ft³
